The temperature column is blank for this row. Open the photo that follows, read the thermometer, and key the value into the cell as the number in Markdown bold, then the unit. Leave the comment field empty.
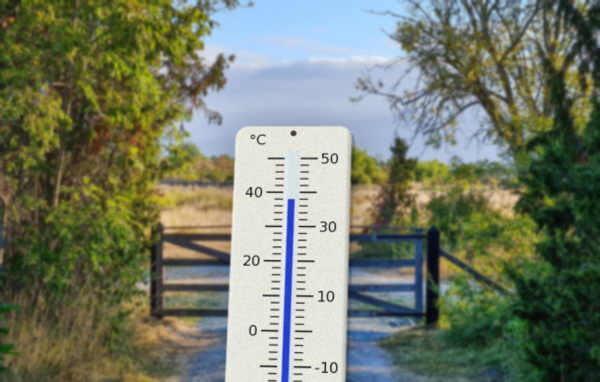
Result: **38** °C
